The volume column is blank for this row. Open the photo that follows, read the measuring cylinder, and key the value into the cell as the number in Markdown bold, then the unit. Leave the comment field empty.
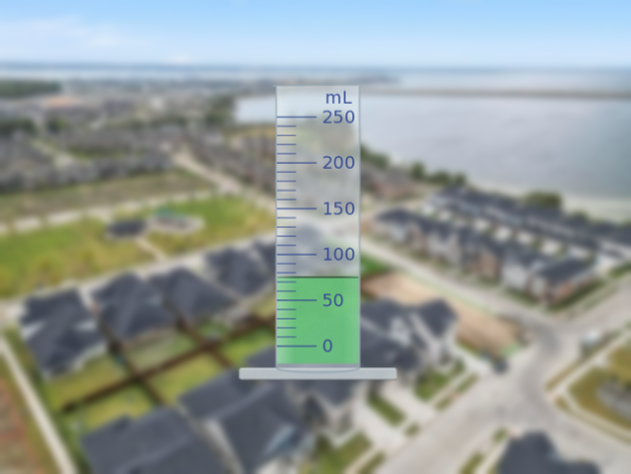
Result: **75** mL
